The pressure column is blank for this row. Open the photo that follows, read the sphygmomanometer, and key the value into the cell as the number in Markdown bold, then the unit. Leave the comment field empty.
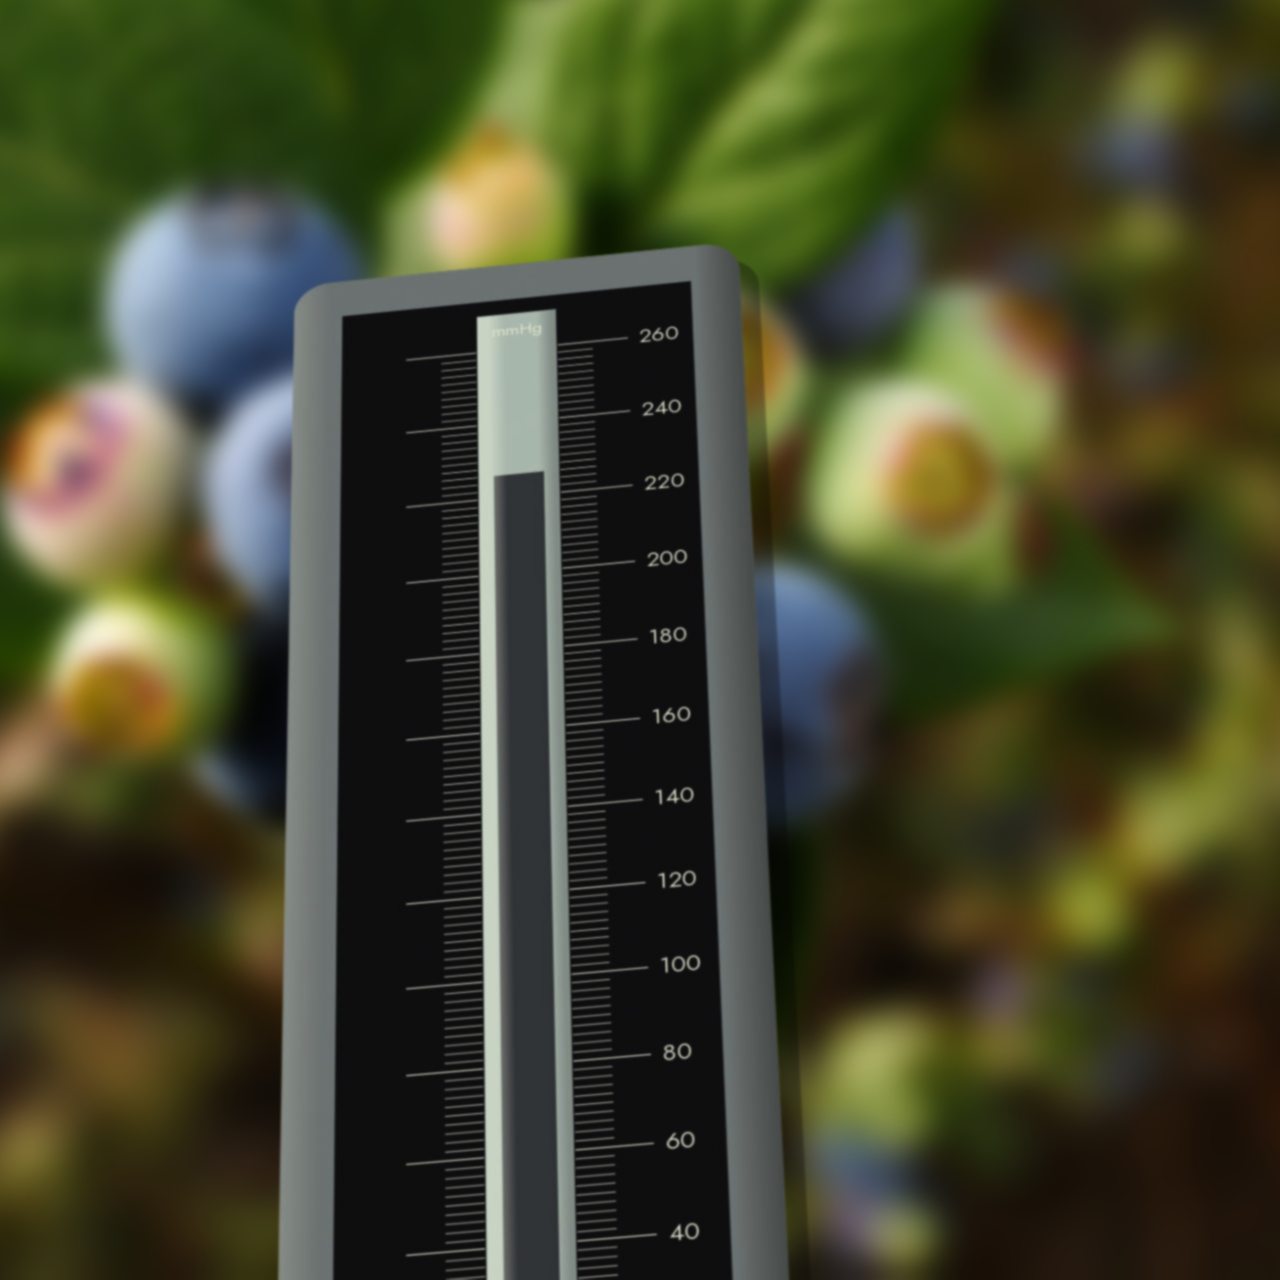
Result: **226** mmHg
